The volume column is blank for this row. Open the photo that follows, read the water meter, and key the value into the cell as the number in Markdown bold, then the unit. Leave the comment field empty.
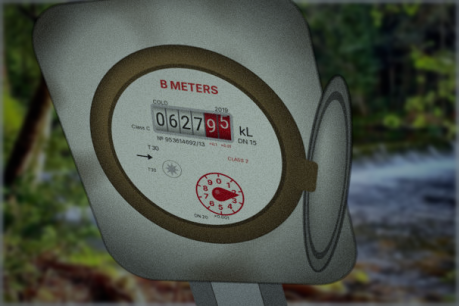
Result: **627.952** kL
